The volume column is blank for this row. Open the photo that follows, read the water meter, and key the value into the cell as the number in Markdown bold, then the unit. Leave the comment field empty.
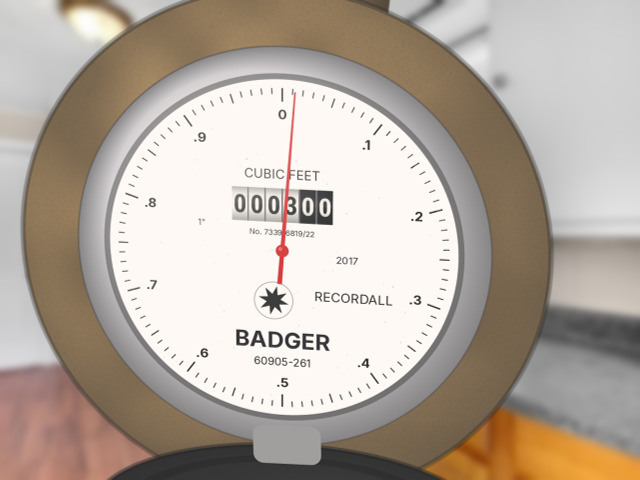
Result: **300.01** ft³
